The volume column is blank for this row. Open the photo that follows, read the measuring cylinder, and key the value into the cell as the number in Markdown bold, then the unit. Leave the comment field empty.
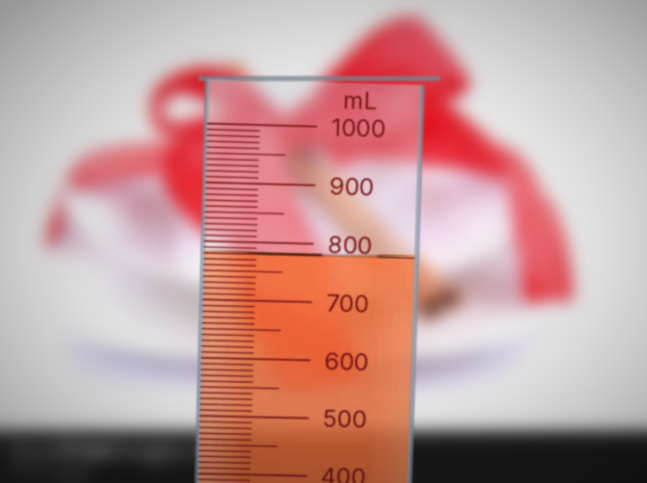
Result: **780** mL
